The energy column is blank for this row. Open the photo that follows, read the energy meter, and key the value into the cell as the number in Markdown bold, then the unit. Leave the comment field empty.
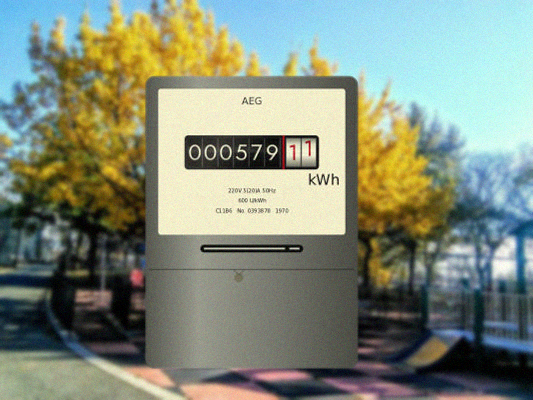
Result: **579.11** kWh
